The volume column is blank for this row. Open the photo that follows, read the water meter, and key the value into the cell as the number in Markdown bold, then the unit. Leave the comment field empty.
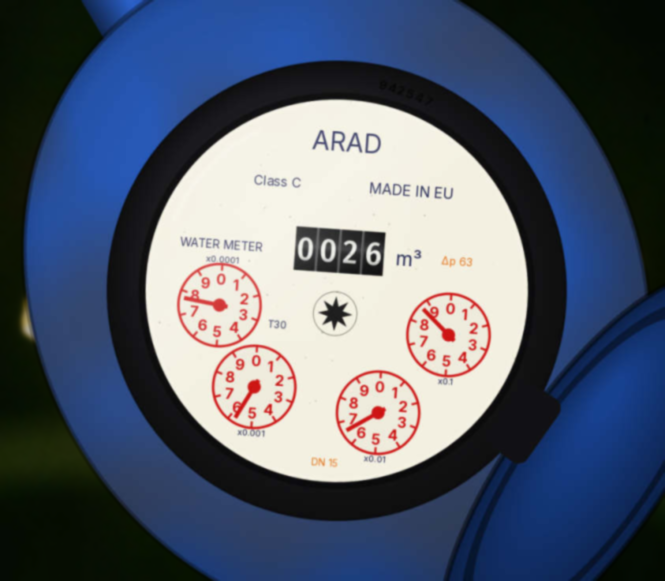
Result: **26.8657** m³
